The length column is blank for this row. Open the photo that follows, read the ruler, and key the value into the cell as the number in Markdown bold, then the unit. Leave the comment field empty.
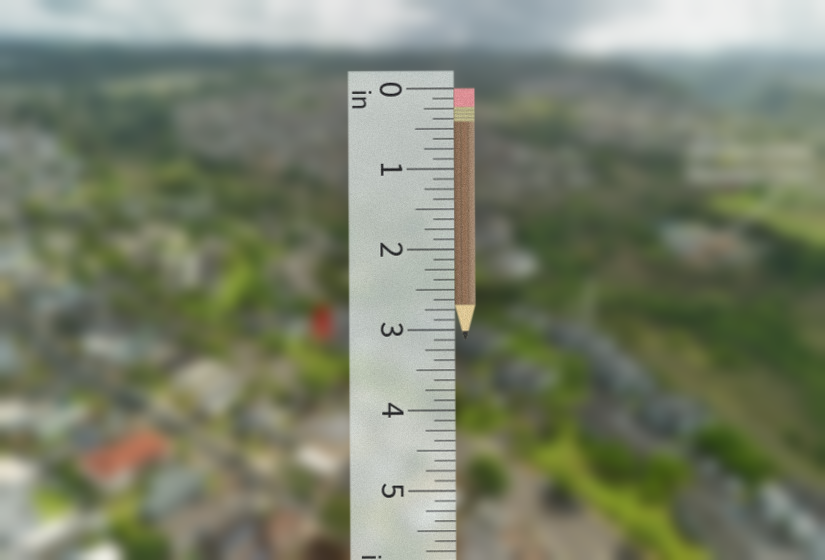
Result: **3.125** in
